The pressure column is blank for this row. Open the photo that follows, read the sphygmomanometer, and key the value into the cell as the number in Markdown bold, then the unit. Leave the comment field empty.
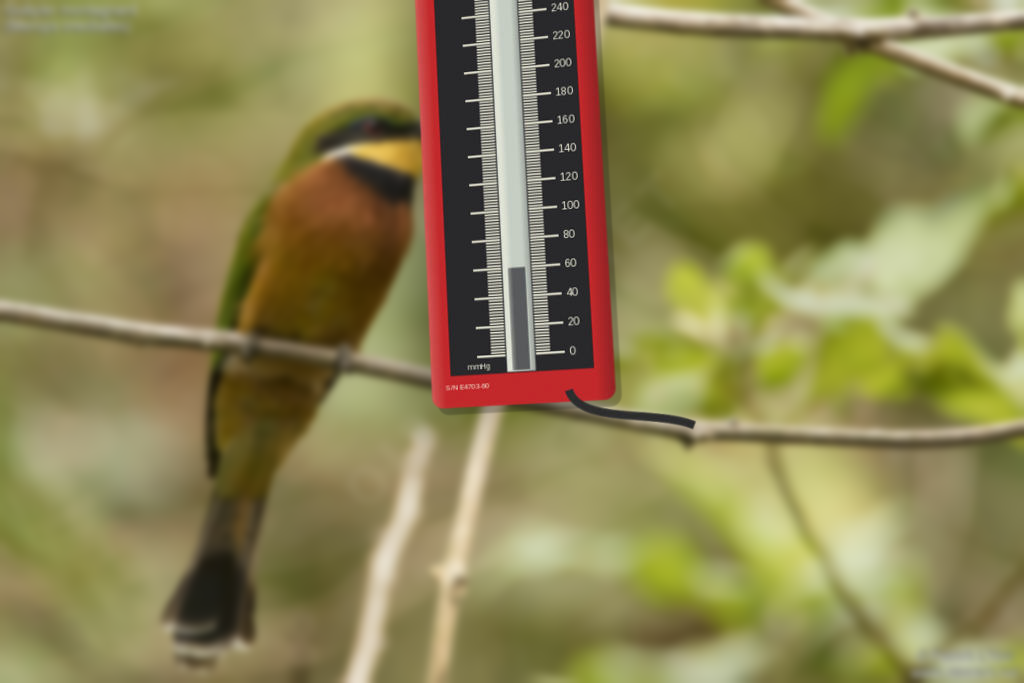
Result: **60** mmHg
